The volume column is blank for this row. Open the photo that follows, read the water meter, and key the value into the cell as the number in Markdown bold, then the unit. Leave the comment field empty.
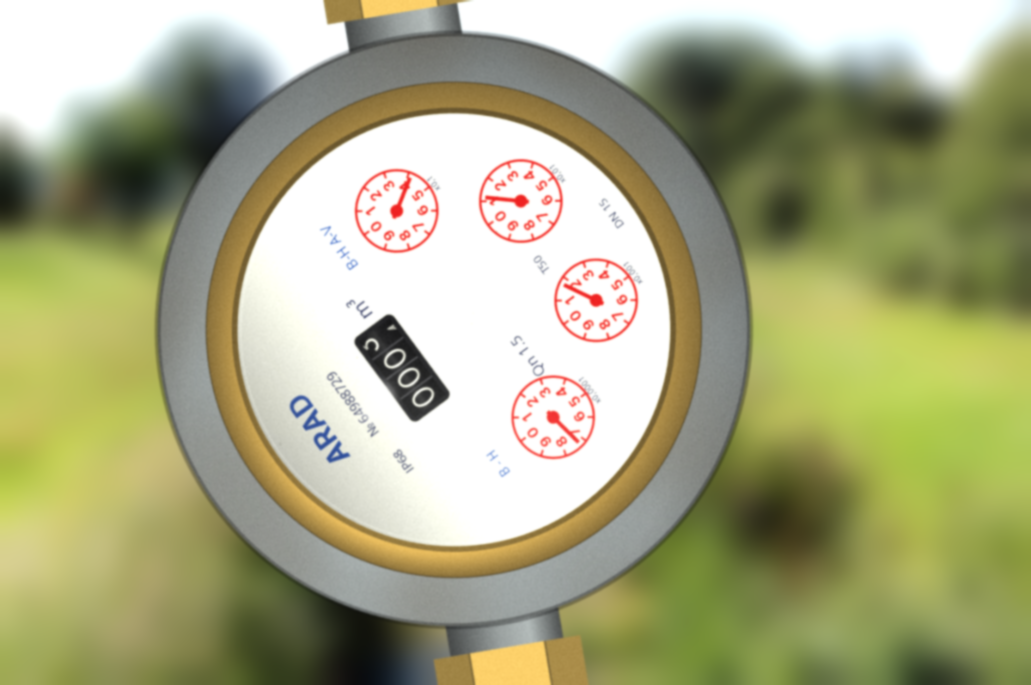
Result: **3.4117** m³
